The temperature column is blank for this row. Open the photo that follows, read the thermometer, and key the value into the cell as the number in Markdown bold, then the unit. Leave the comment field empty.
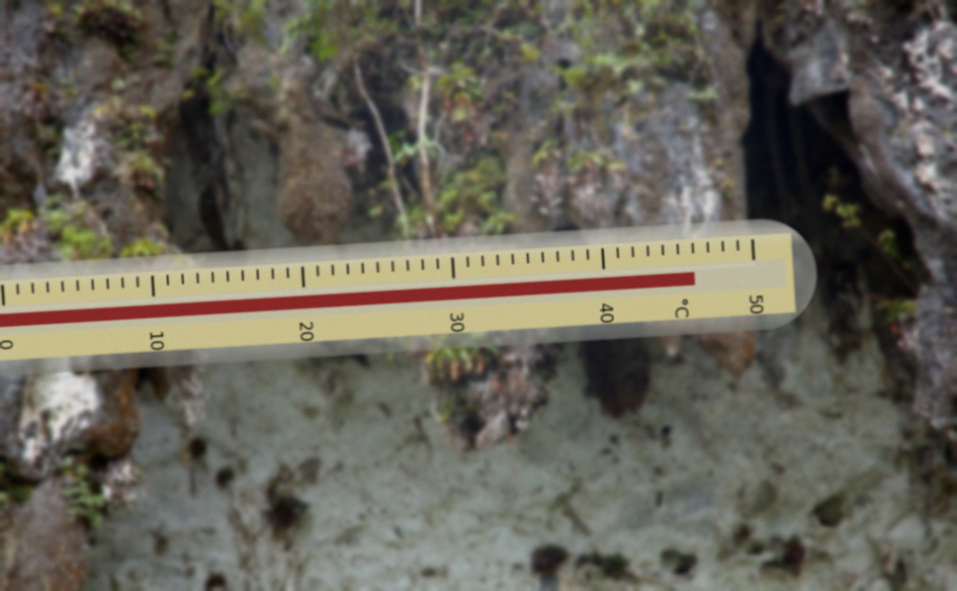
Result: **46** °C
